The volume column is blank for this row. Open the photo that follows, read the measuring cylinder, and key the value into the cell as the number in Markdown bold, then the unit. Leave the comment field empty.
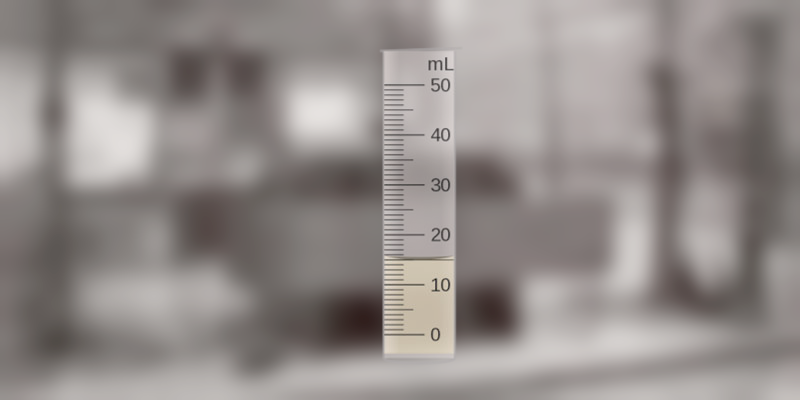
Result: **15** mL
